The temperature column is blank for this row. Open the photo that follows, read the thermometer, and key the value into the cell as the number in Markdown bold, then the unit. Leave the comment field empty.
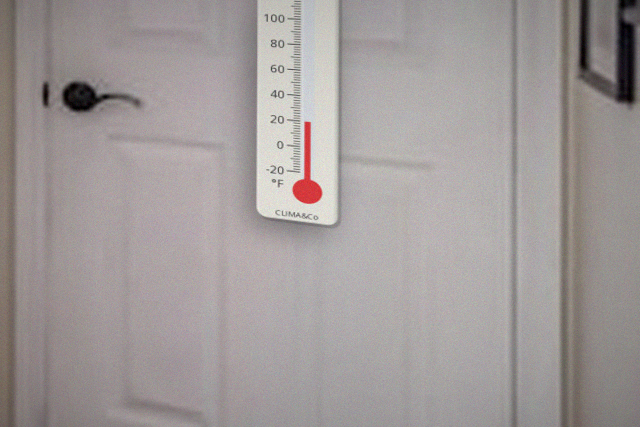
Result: **20** °F
